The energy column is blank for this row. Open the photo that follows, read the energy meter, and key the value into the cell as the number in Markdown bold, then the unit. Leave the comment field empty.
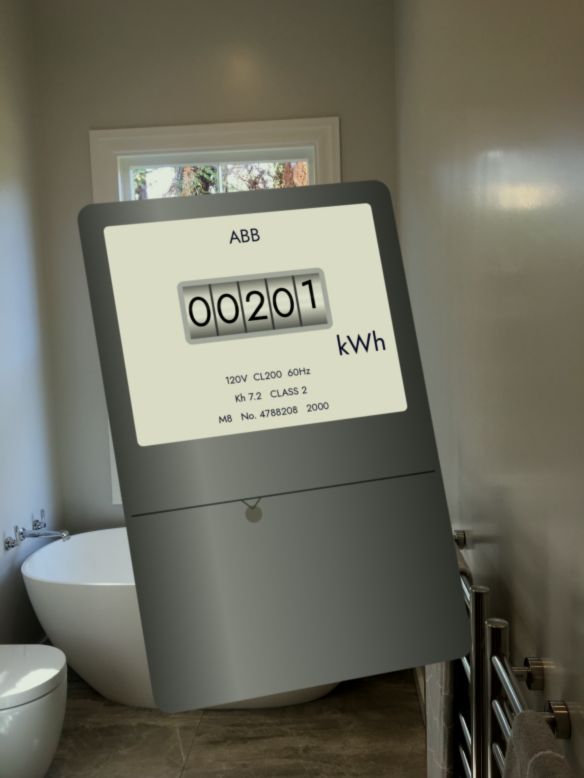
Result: **201** kWh
